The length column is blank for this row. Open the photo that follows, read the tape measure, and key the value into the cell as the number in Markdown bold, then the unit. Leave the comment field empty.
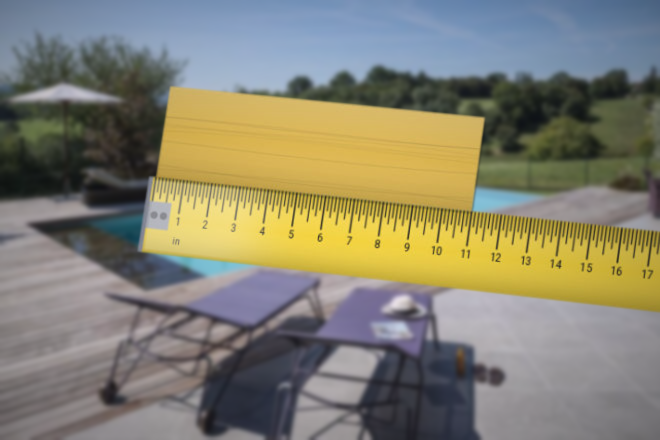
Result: **11** in
